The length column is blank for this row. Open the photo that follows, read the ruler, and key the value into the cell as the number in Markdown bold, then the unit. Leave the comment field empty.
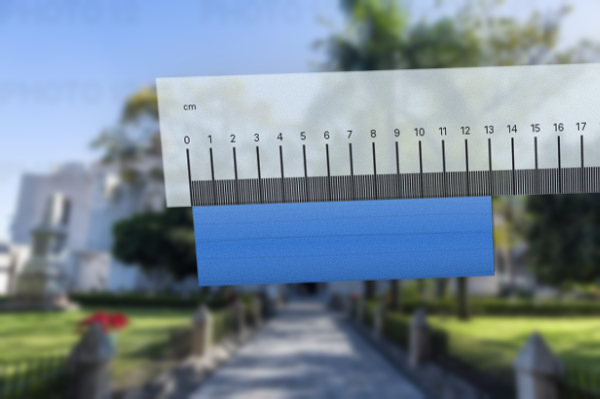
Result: **13** cm
